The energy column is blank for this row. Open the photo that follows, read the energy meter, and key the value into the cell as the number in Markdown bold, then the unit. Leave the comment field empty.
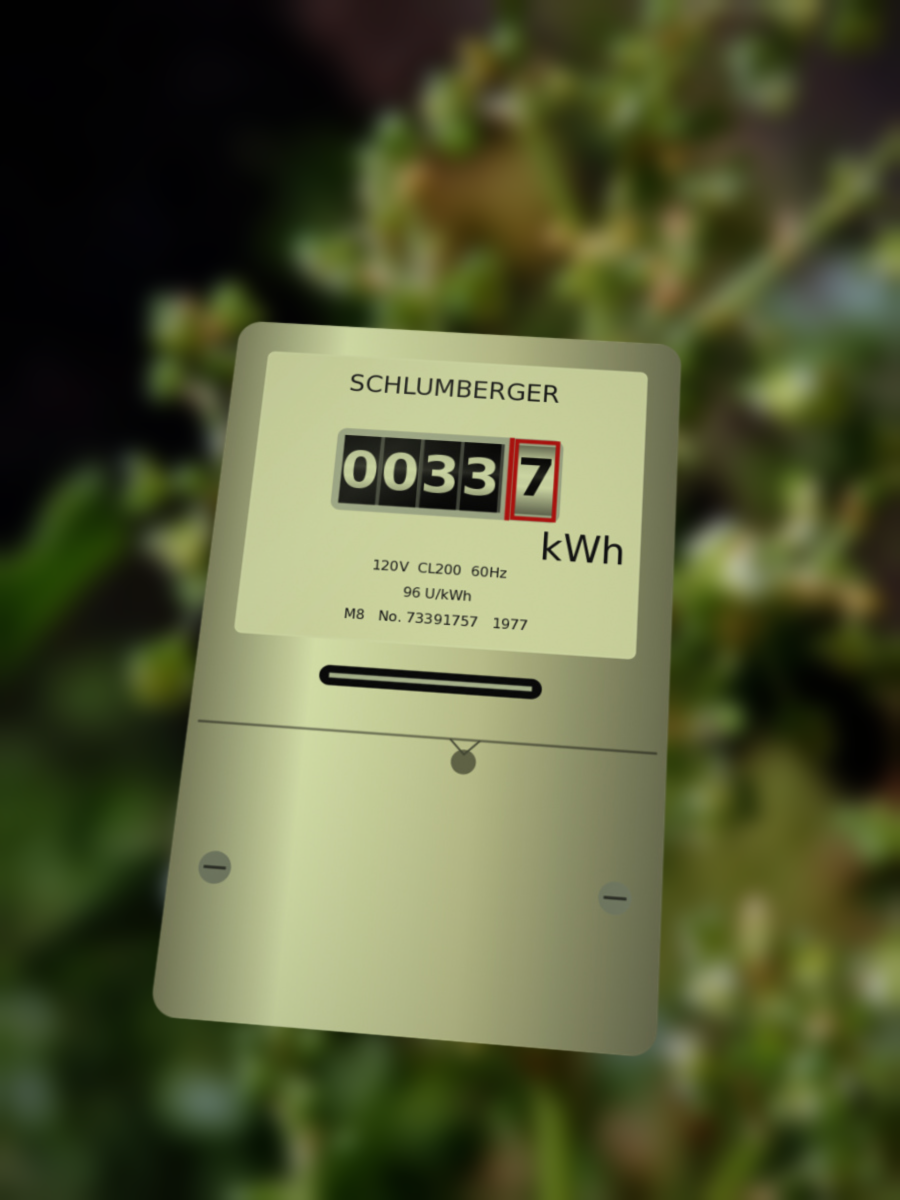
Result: **33.7** kWh
